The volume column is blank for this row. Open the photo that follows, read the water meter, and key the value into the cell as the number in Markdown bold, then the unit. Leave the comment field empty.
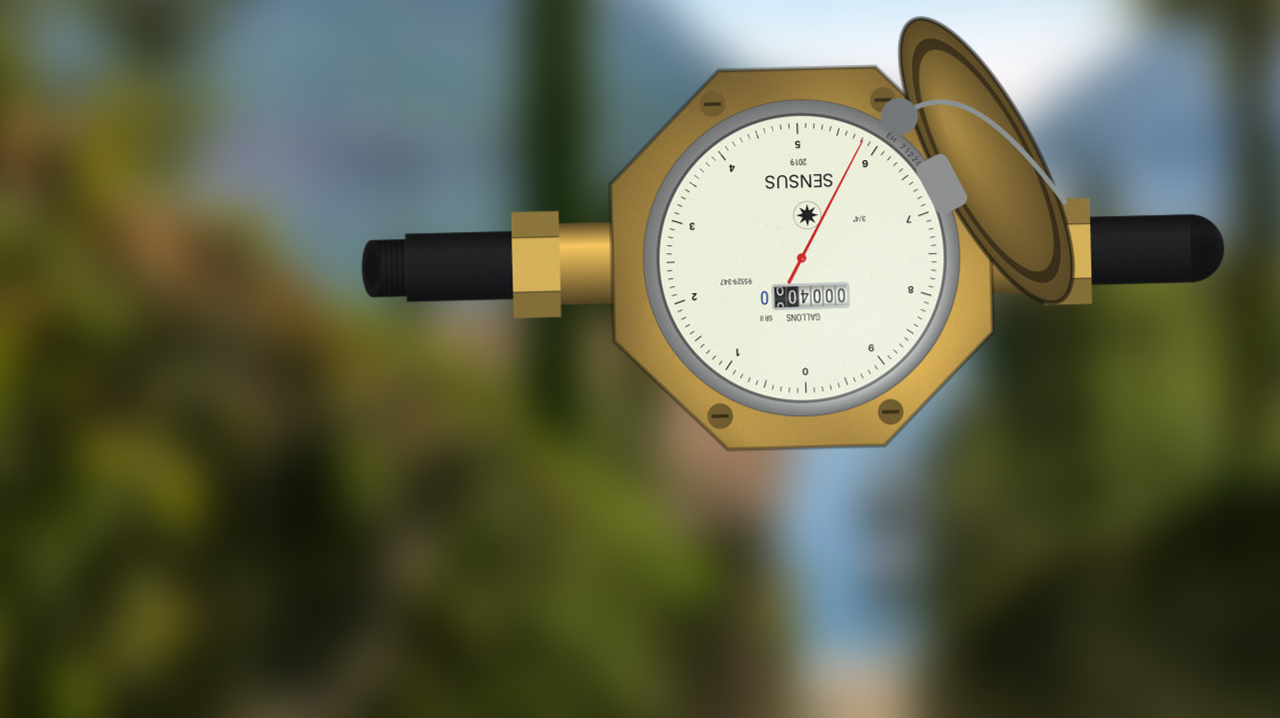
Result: **4085.8** gal
